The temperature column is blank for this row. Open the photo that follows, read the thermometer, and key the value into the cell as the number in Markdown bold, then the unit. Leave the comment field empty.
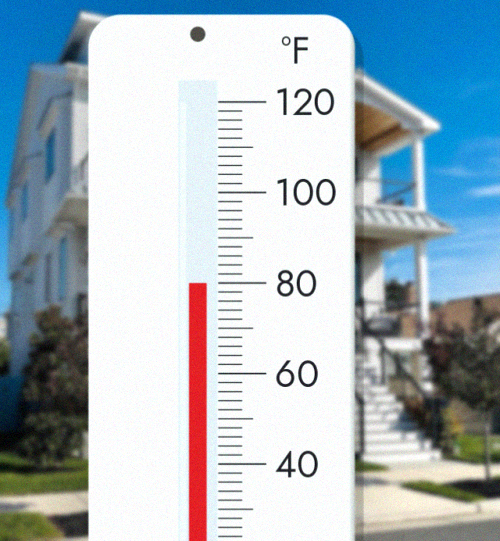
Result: **80** °F
